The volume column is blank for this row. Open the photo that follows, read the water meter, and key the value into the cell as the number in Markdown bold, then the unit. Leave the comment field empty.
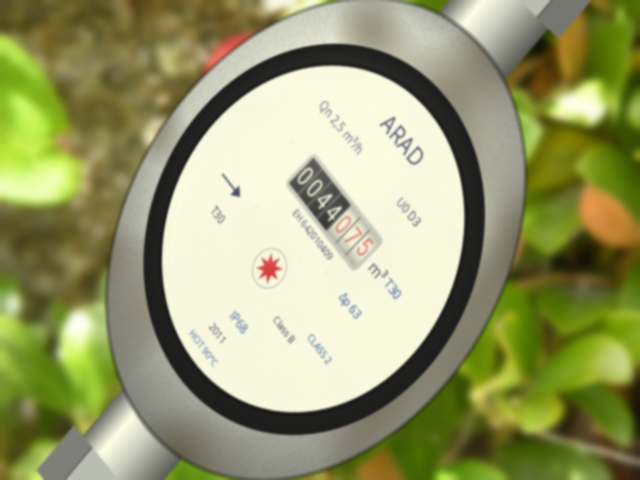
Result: **44.075** m³
